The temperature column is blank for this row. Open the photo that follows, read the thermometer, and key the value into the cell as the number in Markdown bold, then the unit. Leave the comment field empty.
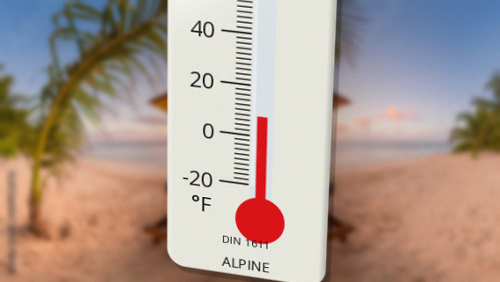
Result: **8** °F
